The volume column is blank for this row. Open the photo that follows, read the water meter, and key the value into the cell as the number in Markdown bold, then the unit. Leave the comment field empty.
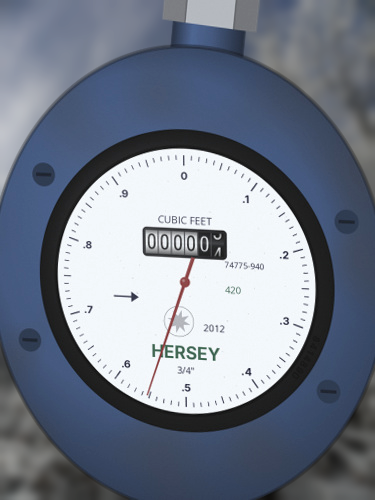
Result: **3.55** ft³
